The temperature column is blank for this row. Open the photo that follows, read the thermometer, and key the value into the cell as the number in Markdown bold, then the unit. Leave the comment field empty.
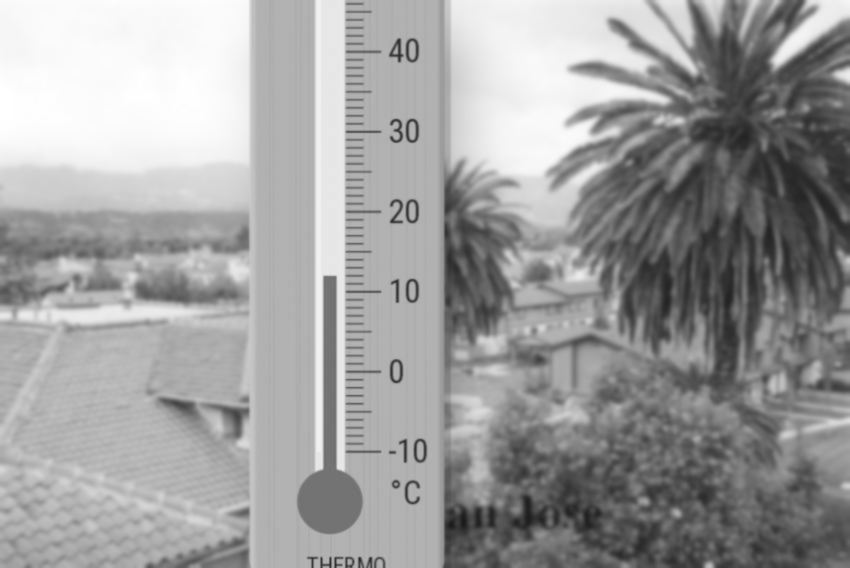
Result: **12** °C
